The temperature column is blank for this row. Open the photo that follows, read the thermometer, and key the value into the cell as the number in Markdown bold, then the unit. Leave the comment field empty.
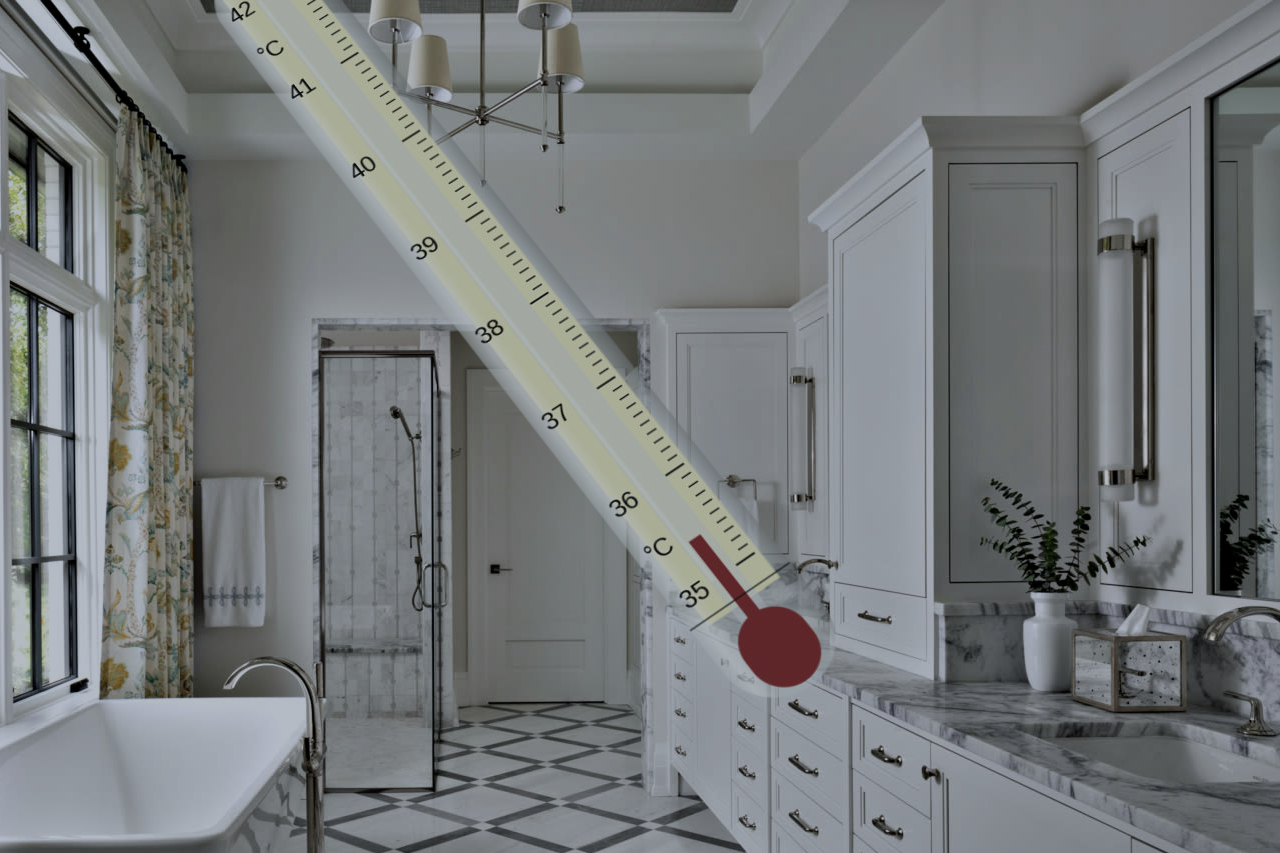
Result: **35.4** °C
